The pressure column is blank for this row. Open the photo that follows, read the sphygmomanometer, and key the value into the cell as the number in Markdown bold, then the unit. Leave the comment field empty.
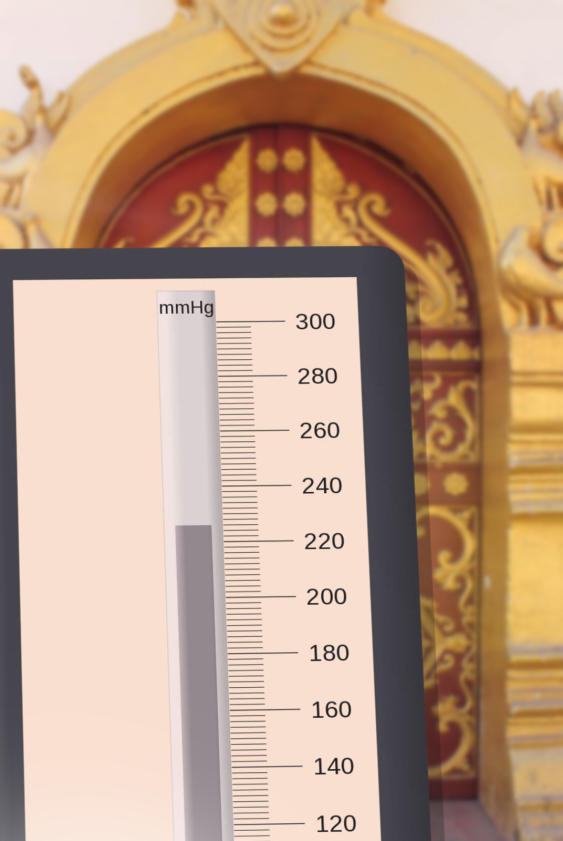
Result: **226** mmHg
